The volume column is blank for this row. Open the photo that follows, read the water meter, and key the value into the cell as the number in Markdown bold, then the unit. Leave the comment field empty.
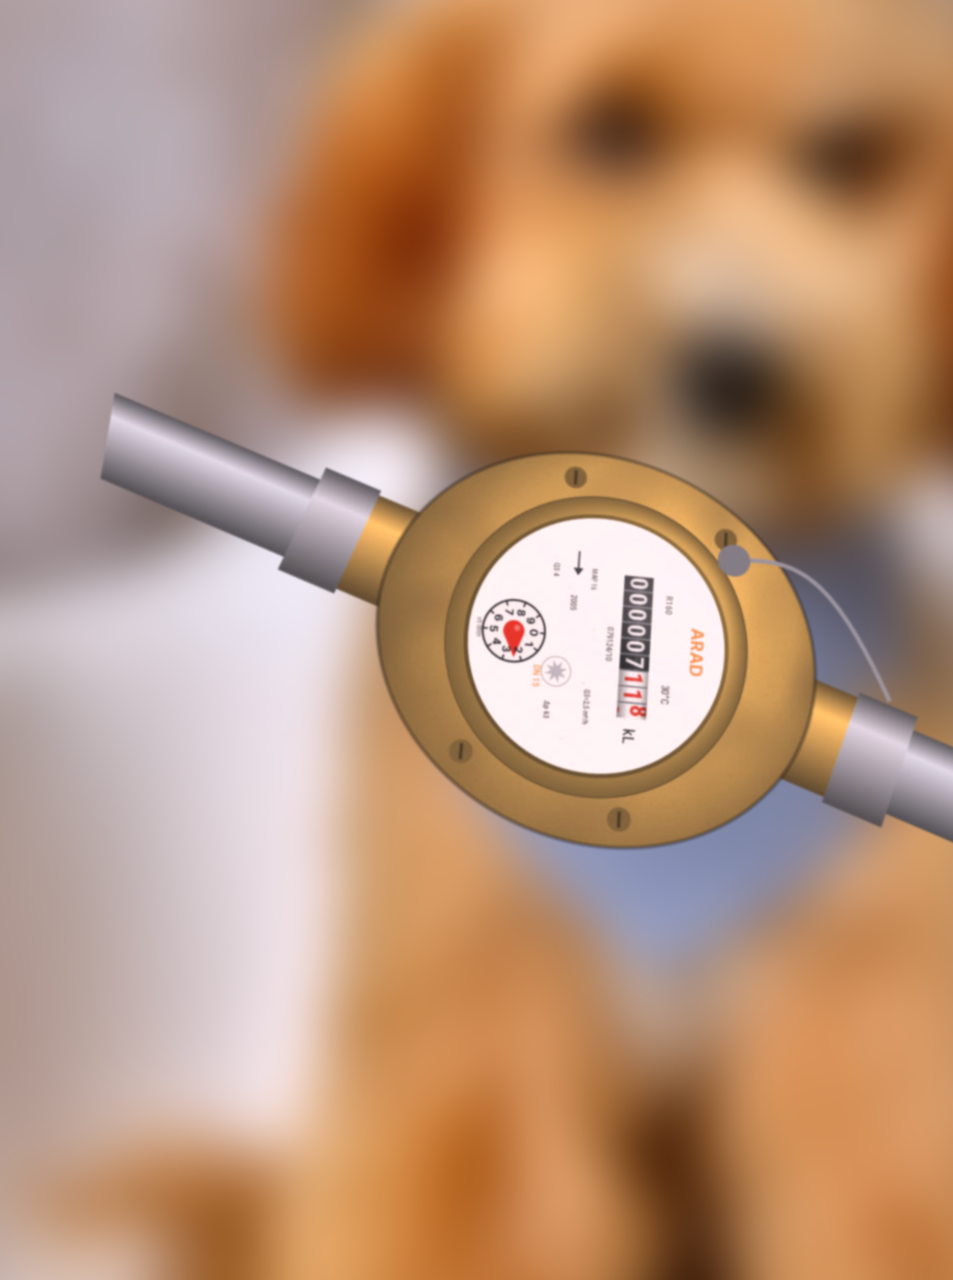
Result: **7.1182** kL
